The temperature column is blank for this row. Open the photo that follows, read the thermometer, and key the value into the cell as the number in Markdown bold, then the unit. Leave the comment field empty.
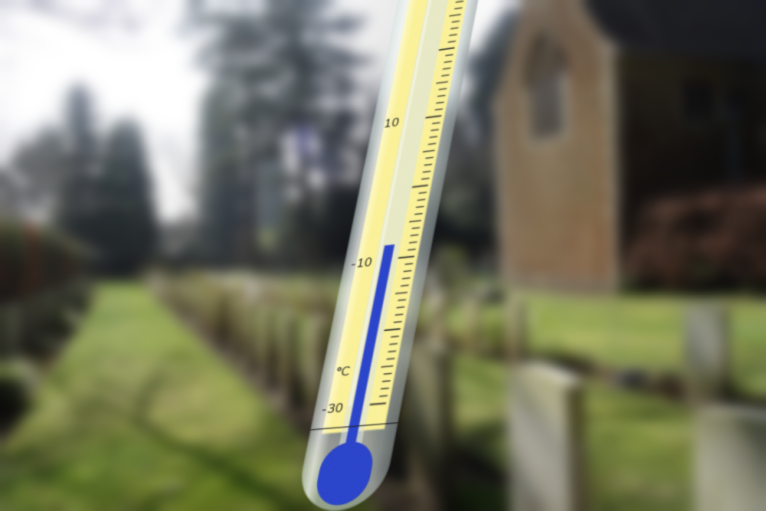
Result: **-8** °C
